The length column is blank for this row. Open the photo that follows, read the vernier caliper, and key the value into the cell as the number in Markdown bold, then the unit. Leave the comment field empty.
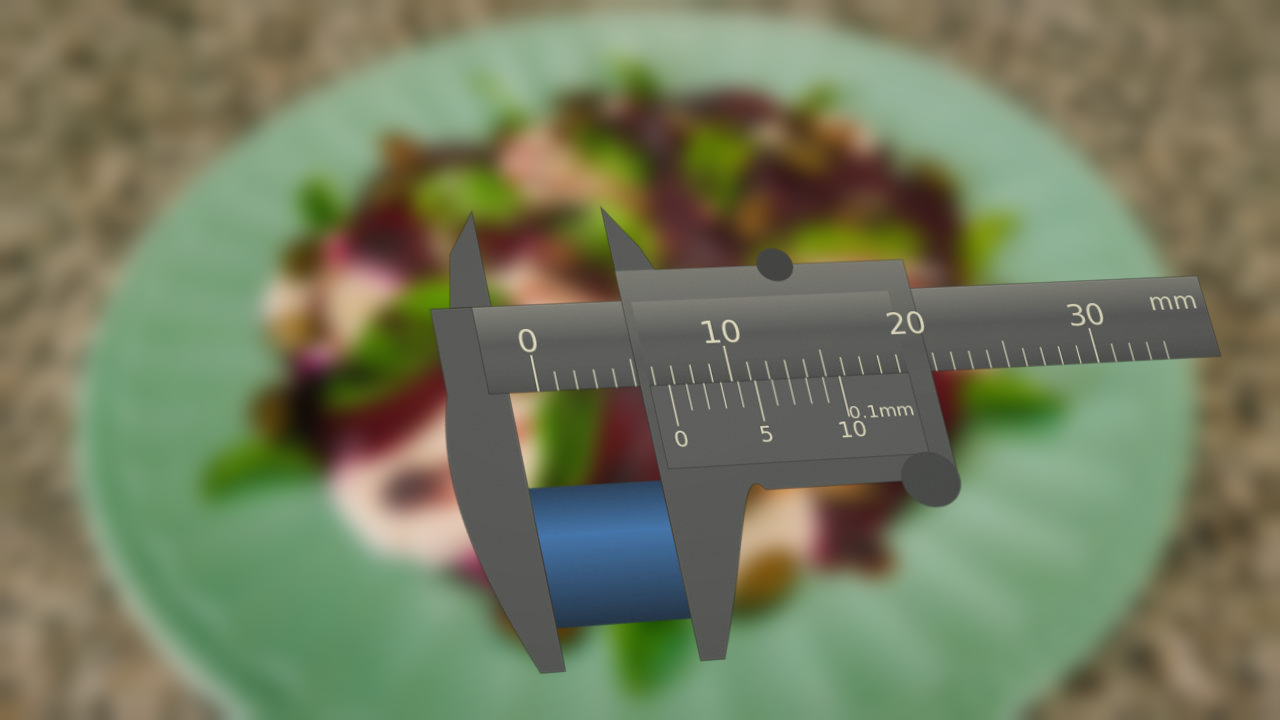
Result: **6.7** mm
